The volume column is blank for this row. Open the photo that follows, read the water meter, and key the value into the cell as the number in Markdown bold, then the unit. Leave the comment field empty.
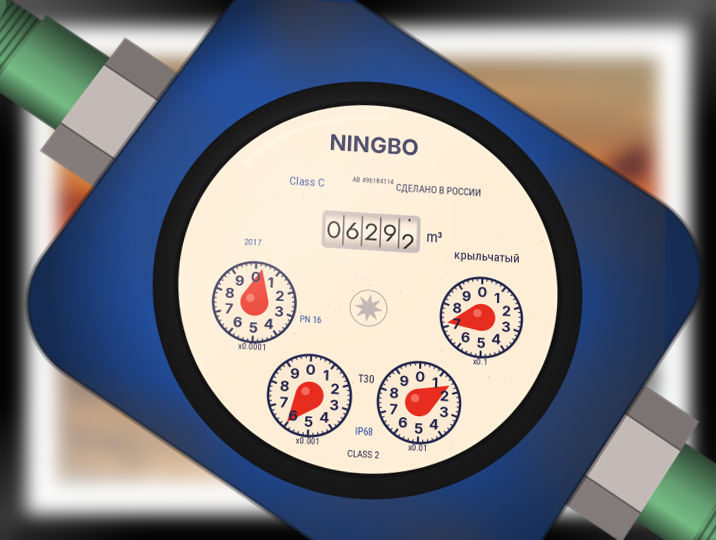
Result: **6291.7160** m³
